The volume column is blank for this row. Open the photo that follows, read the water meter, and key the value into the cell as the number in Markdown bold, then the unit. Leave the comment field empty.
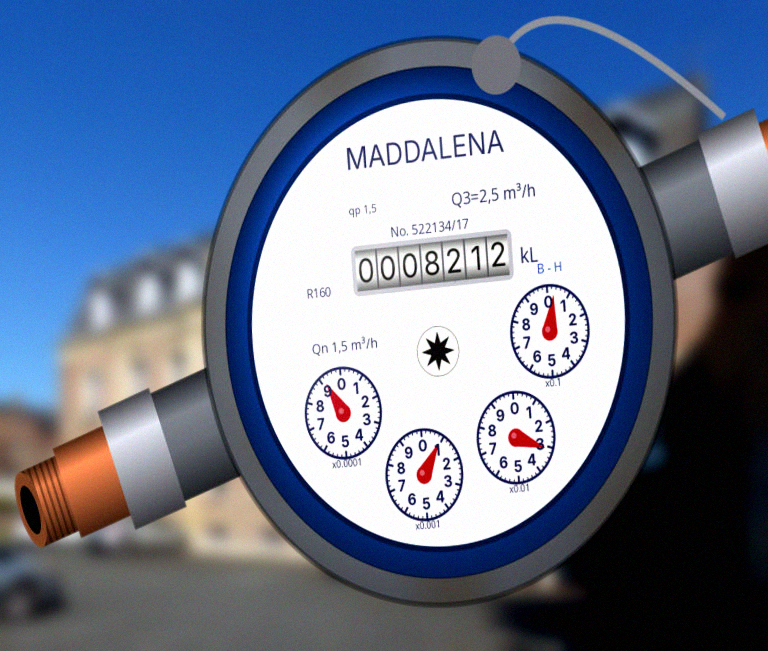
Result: **8212.0309** kL
